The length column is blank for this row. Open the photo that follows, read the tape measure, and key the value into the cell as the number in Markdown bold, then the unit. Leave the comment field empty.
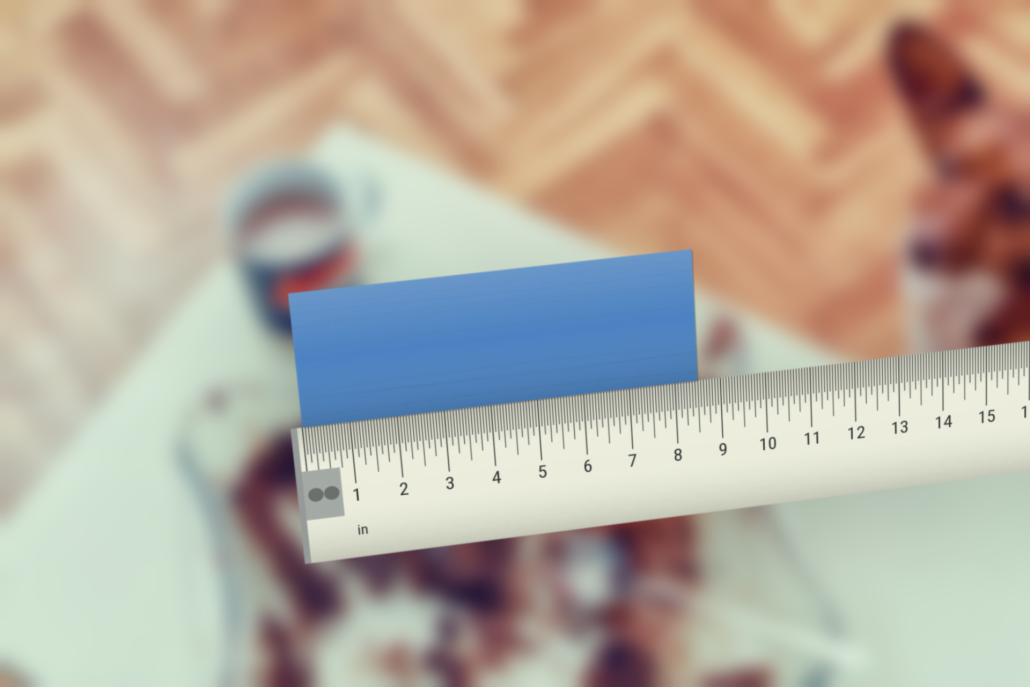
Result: **8.5** in
